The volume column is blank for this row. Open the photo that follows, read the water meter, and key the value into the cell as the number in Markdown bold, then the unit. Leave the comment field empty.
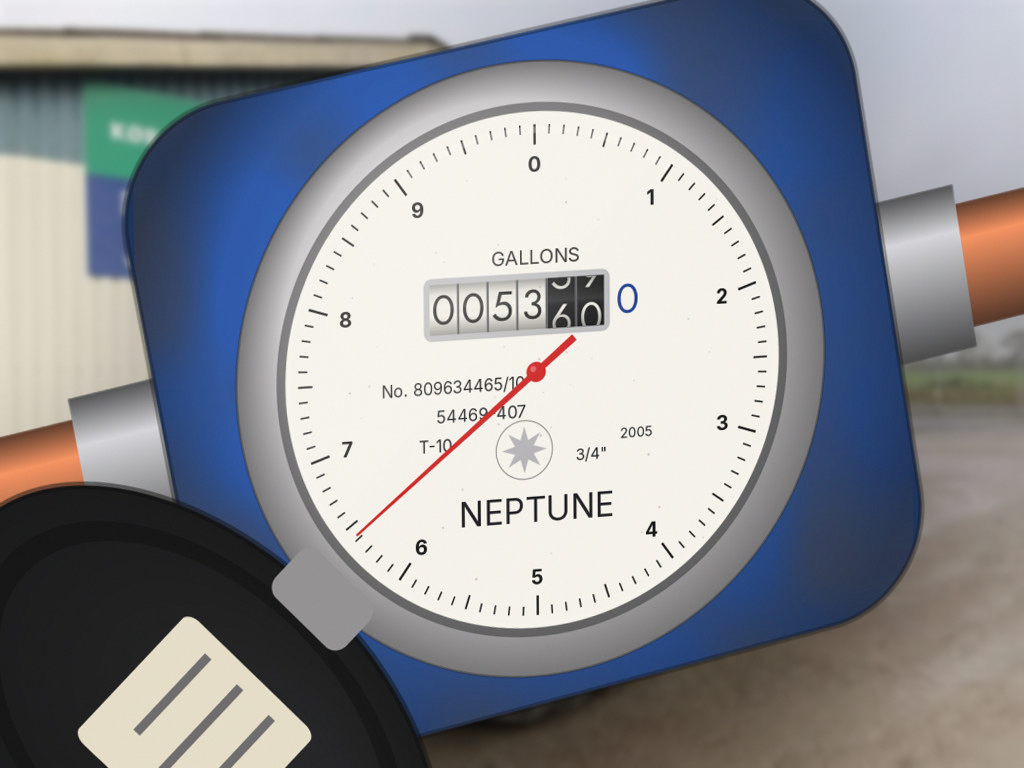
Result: **53596.4** gal
